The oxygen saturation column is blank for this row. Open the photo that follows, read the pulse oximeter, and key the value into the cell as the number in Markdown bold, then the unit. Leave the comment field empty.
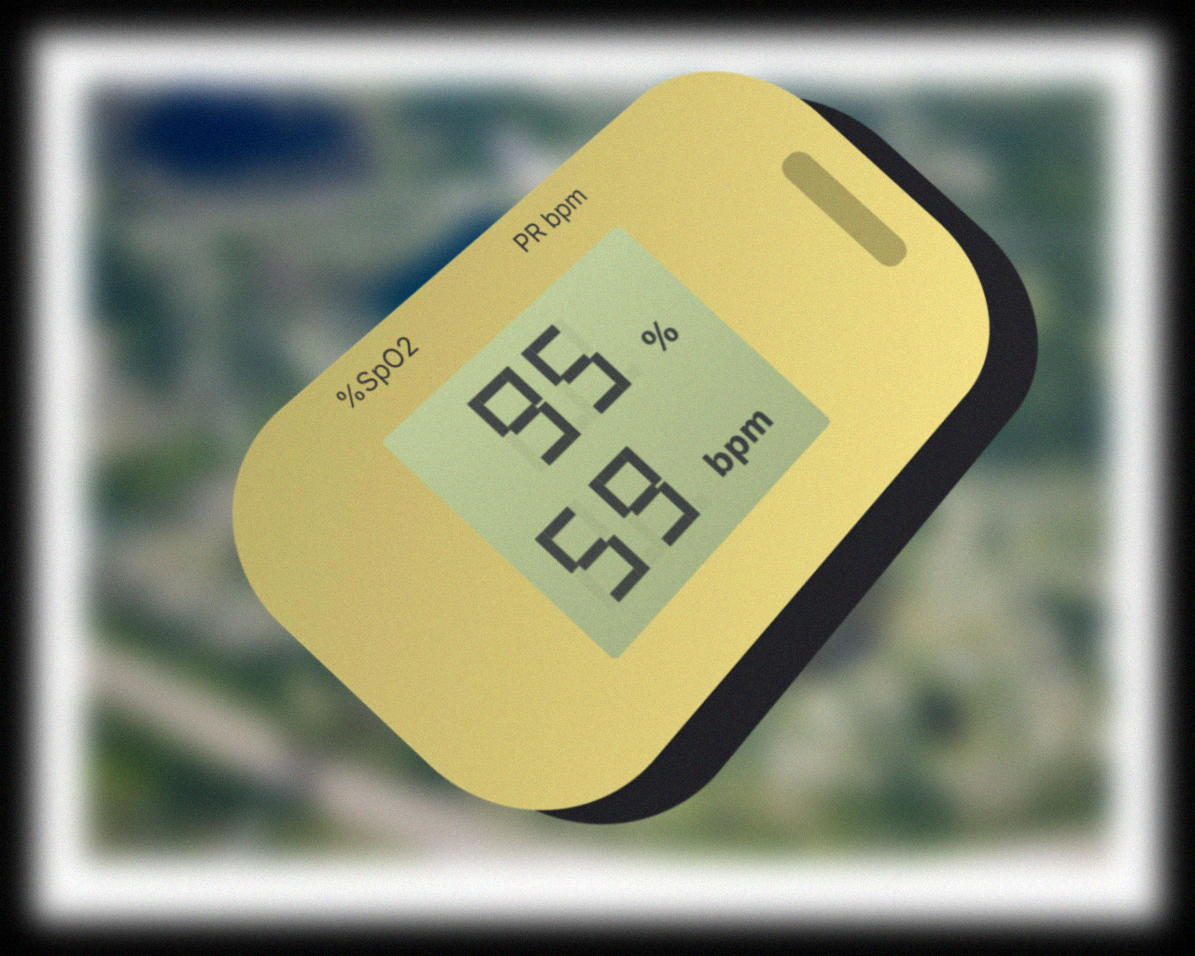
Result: **95** %
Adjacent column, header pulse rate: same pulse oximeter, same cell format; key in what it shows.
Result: **59** bpm
